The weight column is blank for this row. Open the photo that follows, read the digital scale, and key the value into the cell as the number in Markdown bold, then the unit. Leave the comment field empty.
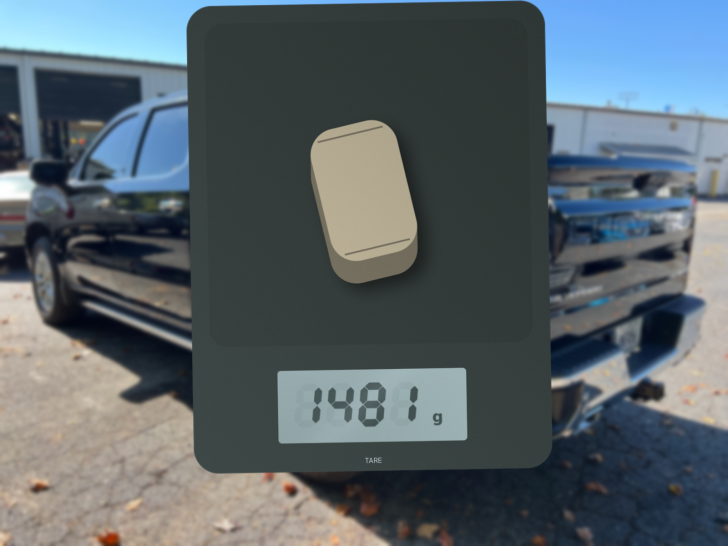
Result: **1481** g
